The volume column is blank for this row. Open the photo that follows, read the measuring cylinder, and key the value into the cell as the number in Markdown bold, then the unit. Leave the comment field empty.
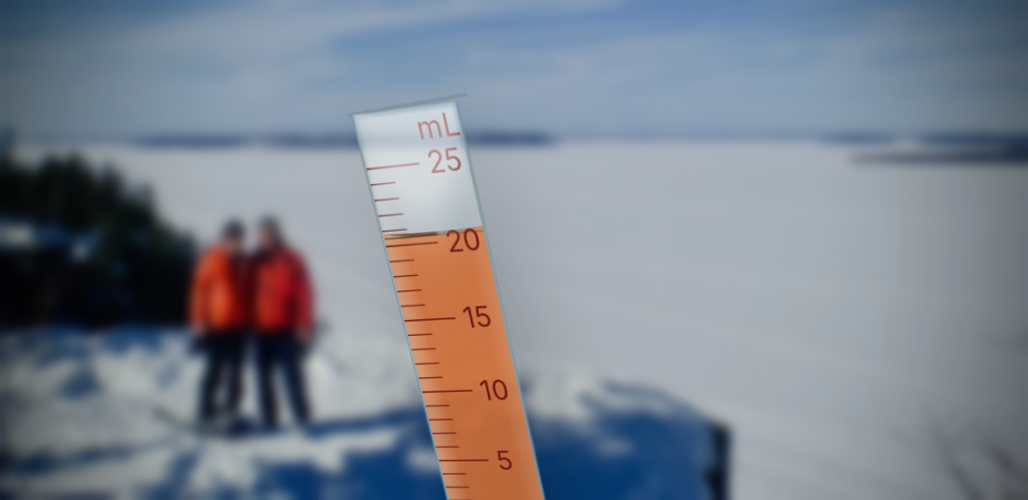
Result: **20.5** mL
